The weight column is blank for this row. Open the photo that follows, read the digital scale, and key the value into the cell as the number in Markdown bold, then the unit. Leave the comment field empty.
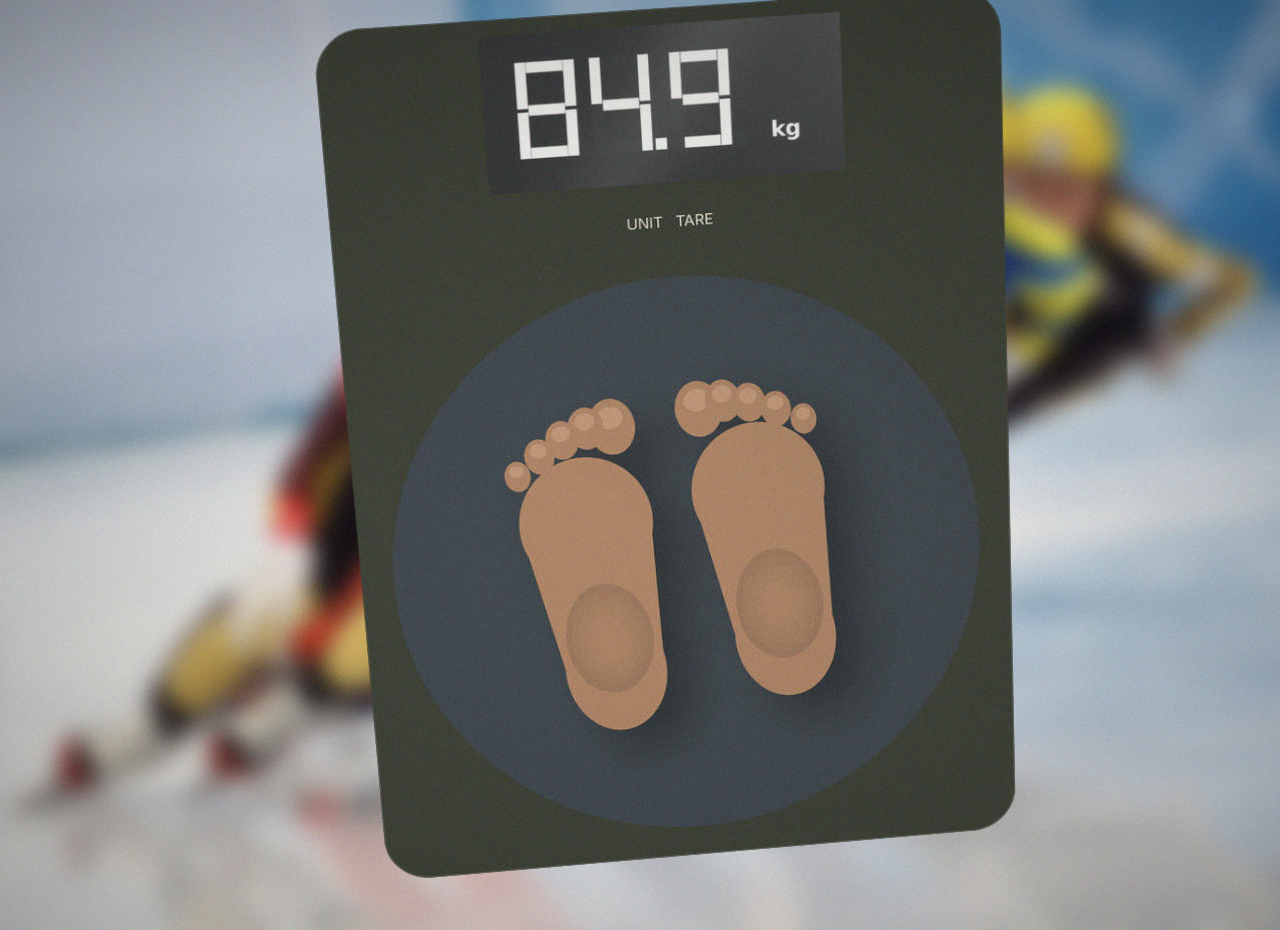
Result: **84.9** kg
